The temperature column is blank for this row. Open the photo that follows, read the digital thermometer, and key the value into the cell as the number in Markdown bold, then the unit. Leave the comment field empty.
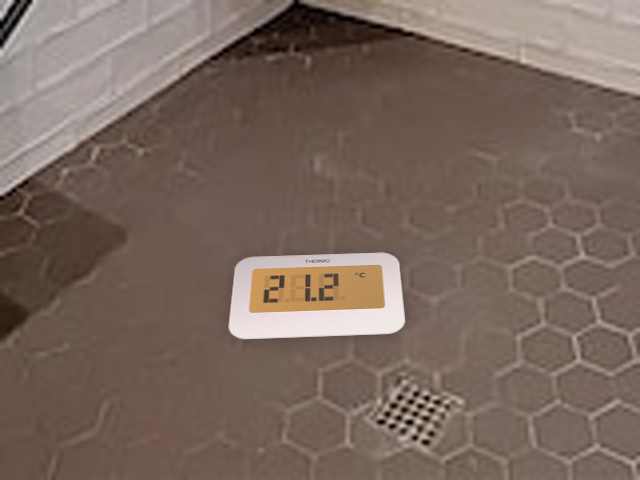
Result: **21.2** °C
